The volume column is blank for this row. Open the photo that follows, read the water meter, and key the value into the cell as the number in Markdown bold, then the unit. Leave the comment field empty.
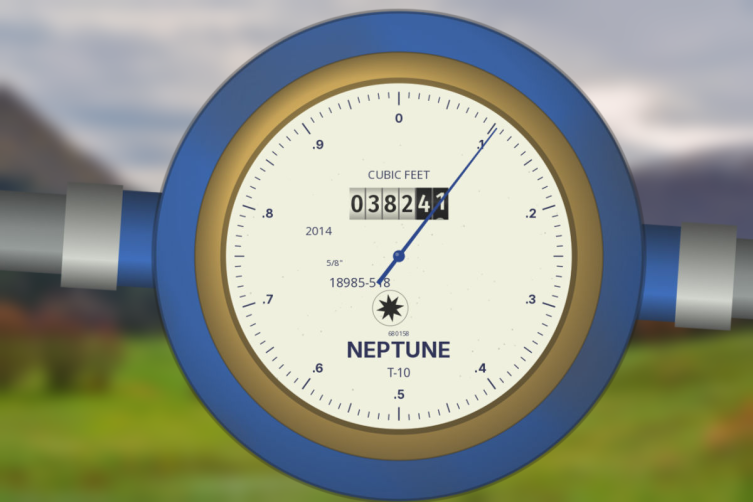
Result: **38241.10** ft³
